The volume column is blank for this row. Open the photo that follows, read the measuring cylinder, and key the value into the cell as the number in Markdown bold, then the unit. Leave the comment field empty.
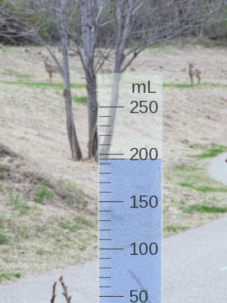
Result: **195** mL
